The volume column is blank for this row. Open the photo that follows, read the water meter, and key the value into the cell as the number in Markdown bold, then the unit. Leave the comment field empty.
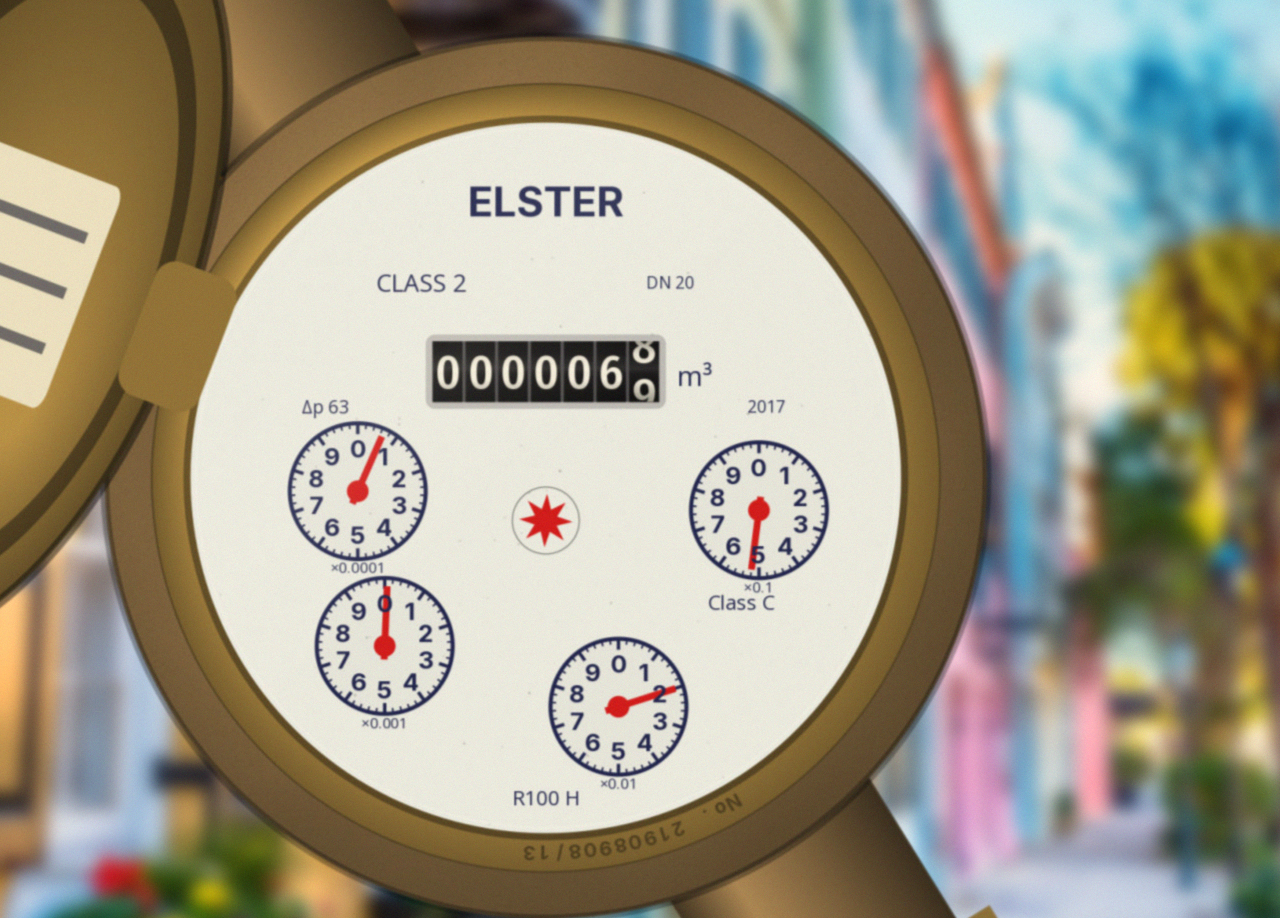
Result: **68.5200** m³
